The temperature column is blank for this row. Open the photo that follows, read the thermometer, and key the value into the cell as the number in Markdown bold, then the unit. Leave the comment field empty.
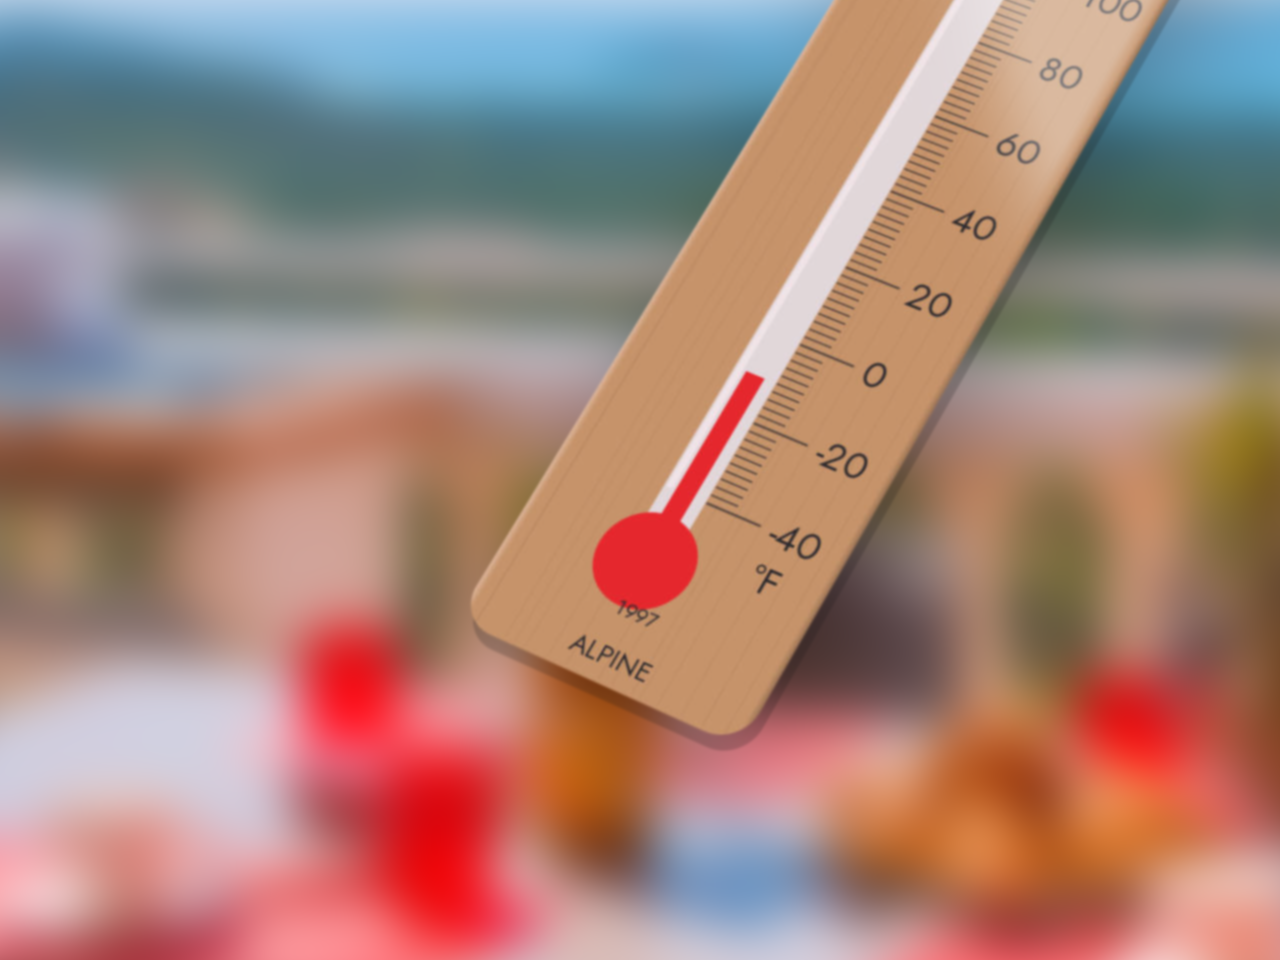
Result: **-10** °F
